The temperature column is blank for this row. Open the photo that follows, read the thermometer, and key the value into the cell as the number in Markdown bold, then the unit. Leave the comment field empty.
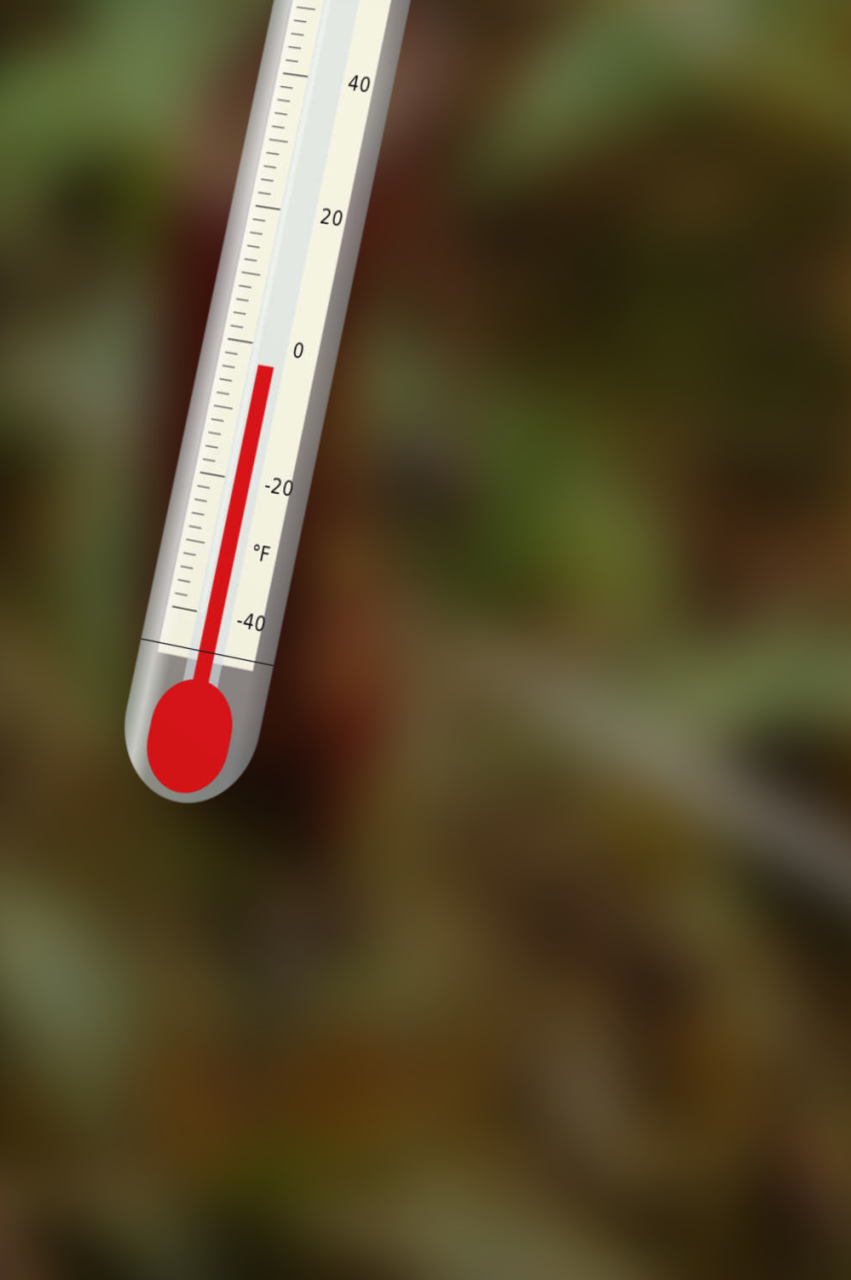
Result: **-3** °F
